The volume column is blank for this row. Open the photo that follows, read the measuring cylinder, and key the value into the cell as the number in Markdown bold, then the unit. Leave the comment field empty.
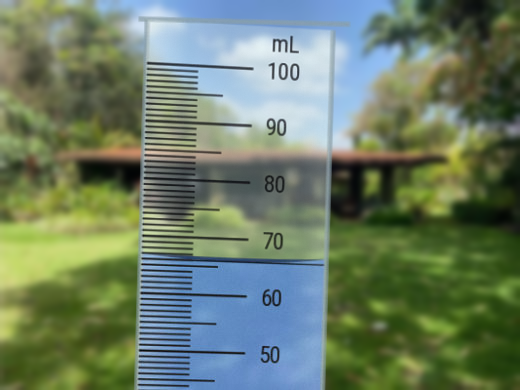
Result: **66** mL
